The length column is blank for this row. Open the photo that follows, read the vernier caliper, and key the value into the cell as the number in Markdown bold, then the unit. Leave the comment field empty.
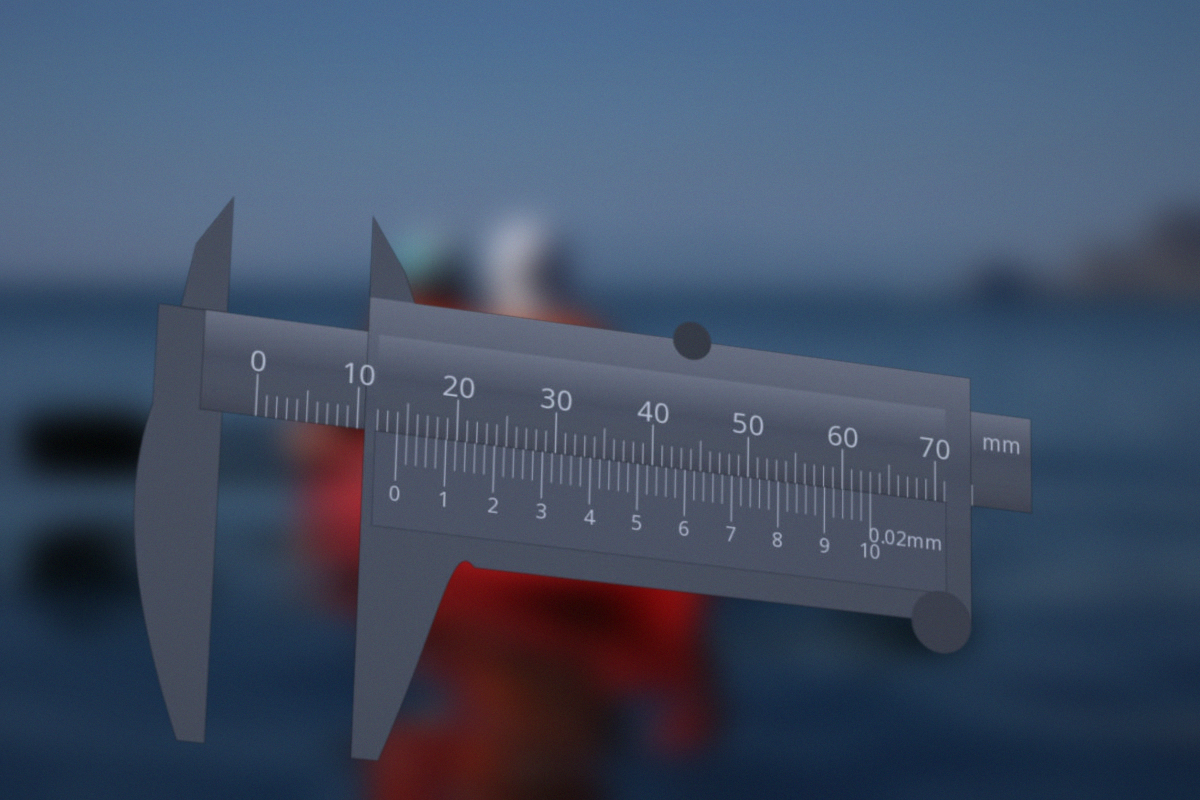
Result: **14.0** mm
